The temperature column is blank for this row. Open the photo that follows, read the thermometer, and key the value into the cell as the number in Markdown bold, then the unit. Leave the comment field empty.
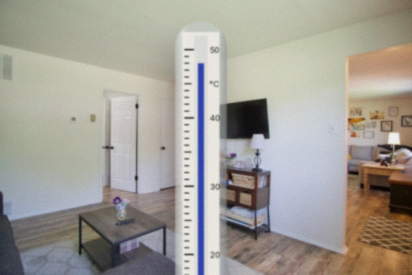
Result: **48** °C
